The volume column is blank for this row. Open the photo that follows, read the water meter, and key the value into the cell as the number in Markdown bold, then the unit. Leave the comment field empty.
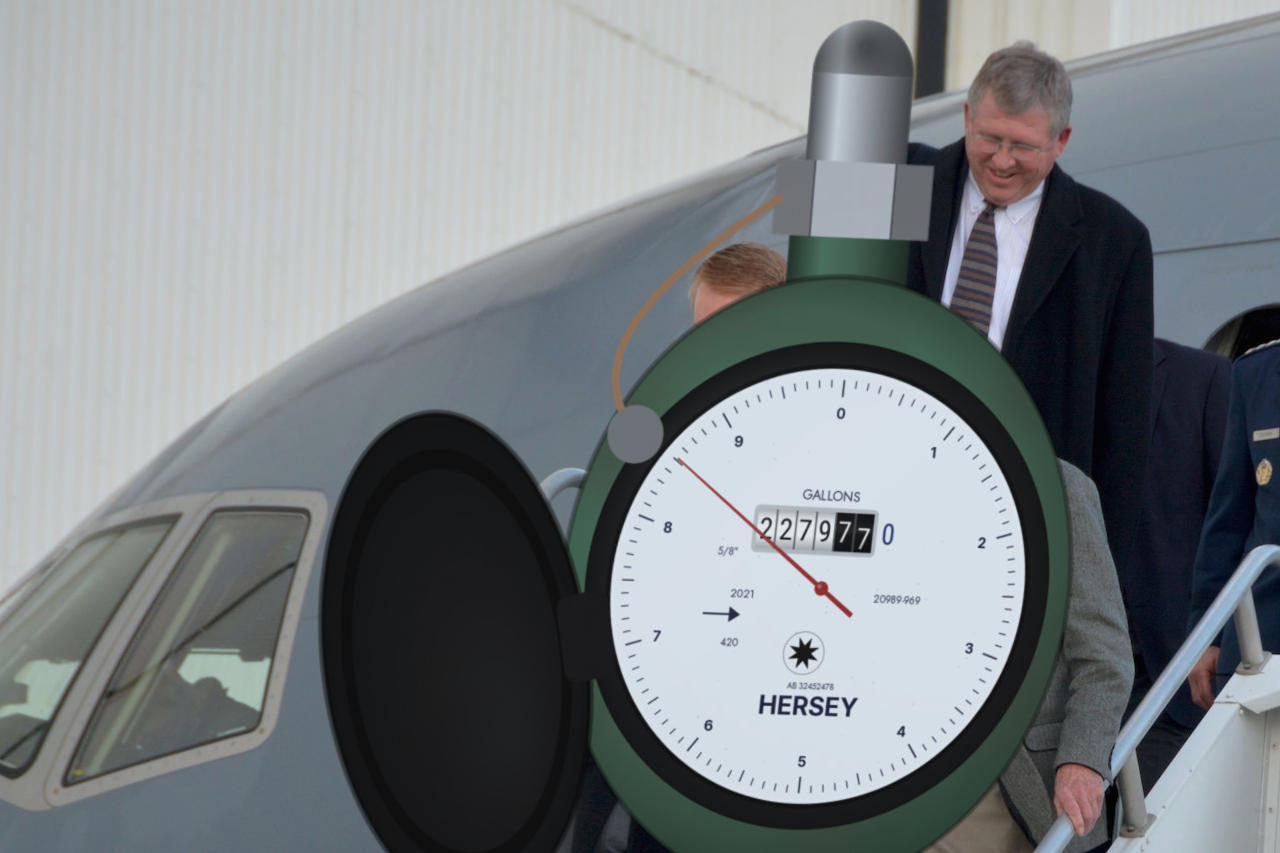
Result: **2279768.5** gal
